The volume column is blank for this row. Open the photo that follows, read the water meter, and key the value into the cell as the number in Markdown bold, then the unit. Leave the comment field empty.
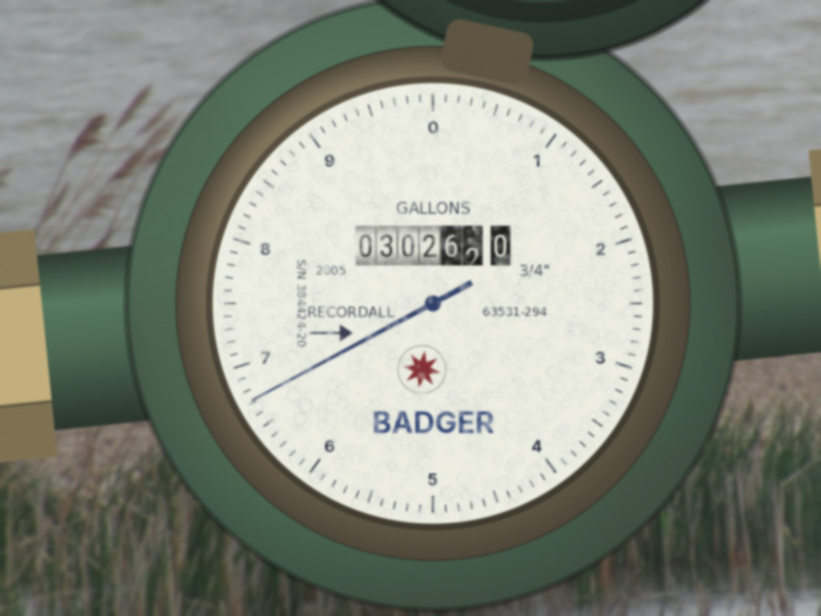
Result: **302616.7** gal
